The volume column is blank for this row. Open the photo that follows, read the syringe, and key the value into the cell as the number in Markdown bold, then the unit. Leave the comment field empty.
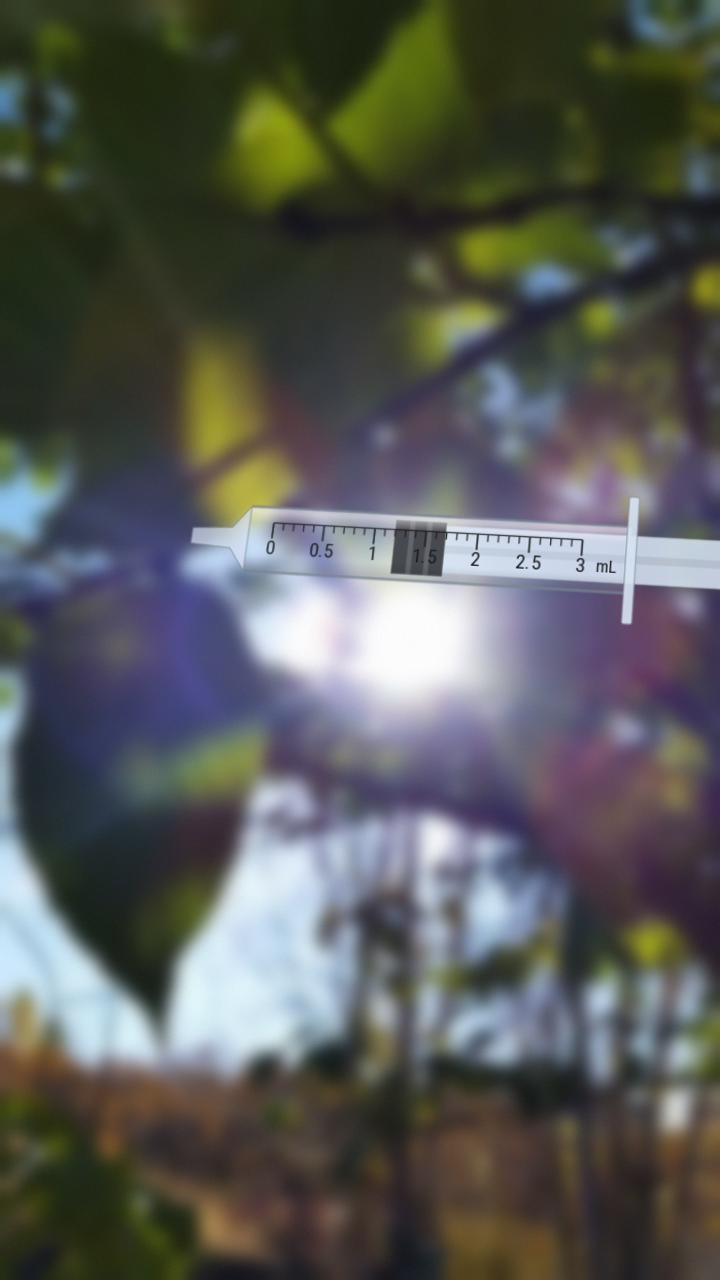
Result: **1.2** mL
